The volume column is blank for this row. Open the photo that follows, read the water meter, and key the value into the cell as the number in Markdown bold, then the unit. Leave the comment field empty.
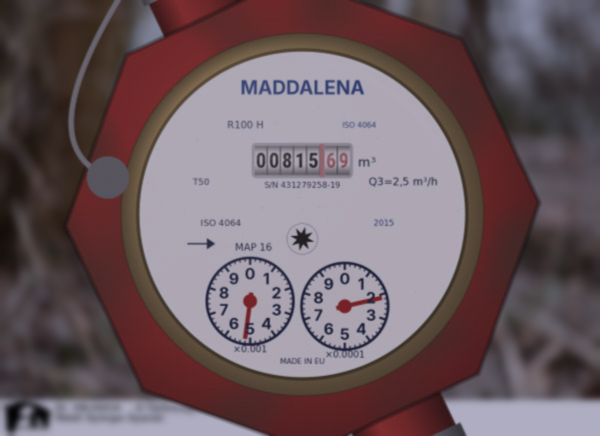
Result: **815.6952** m³
